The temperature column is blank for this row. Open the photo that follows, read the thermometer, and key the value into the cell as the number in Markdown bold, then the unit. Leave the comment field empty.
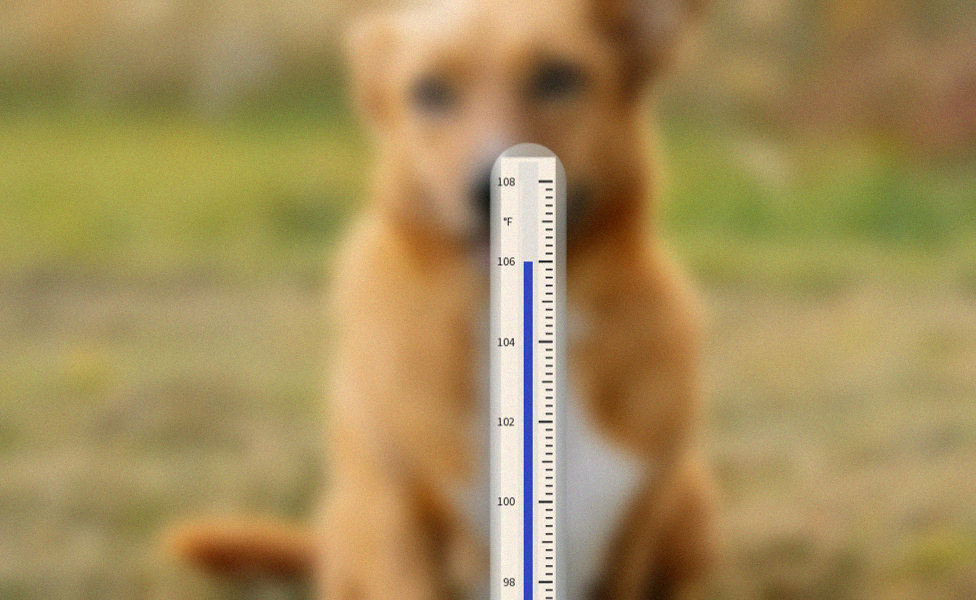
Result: **106** °F
